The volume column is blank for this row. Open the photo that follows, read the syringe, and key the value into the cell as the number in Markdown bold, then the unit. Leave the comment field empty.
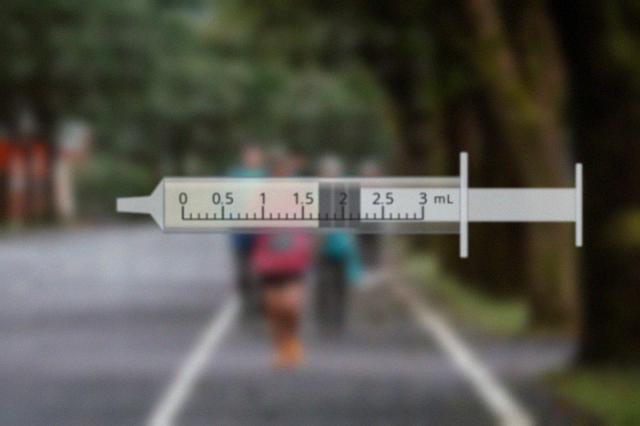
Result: **1.7** mL
